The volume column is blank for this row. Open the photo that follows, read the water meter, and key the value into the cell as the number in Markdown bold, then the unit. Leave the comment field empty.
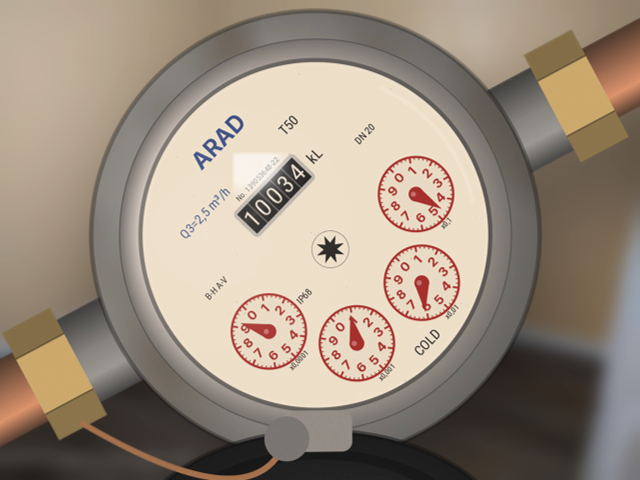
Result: **10034.4609** kL
